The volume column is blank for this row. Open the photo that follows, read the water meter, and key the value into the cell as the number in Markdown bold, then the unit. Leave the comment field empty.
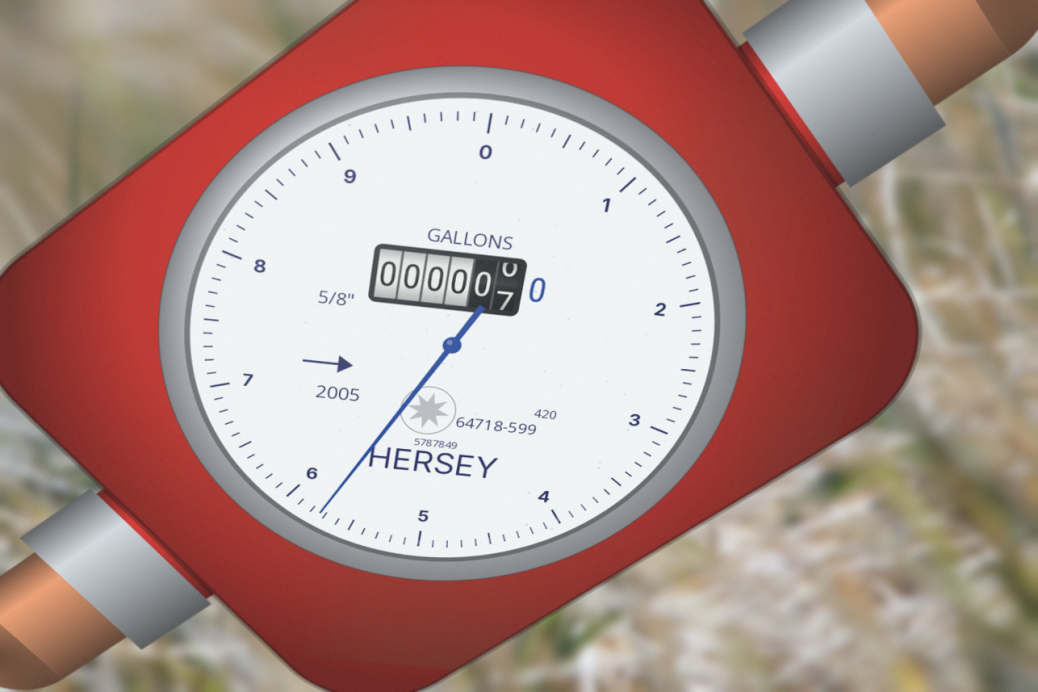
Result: **65.7** gal
